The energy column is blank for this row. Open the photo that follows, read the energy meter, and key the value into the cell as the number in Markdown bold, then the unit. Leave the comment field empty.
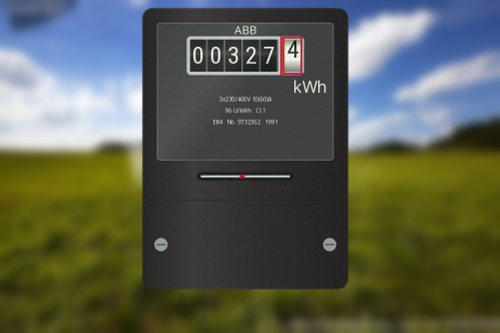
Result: **327.4** kWh
